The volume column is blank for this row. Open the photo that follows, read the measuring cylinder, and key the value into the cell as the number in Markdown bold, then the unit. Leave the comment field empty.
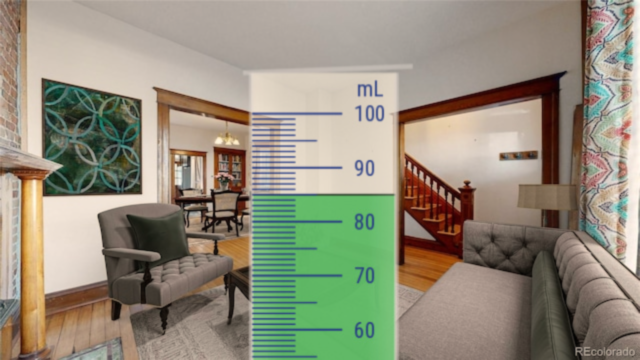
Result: **85** mL
